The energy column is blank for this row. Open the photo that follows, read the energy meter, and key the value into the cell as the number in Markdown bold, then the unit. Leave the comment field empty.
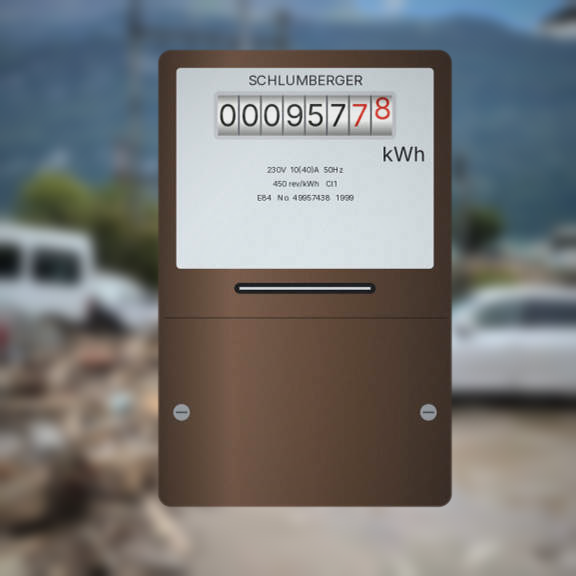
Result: **957.78** kWh
